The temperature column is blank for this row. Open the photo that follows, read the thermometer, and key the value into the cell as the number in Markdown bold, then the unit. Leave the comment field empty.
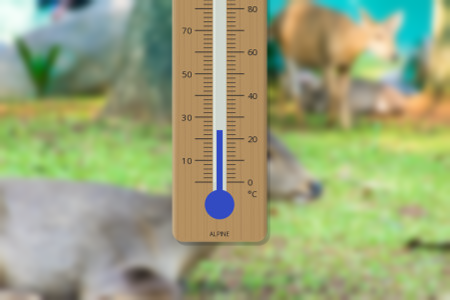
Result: **24** °C
